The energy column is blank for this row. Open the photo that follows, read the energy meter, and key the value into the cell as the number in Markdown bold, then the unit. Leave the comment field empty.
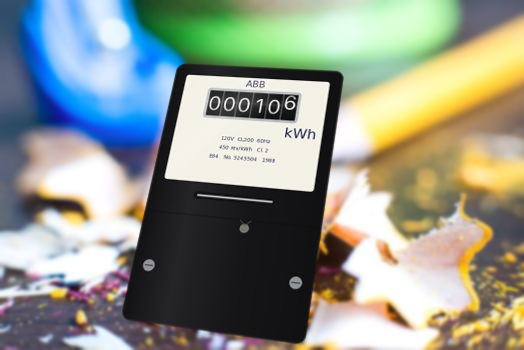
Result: **106** kWh
